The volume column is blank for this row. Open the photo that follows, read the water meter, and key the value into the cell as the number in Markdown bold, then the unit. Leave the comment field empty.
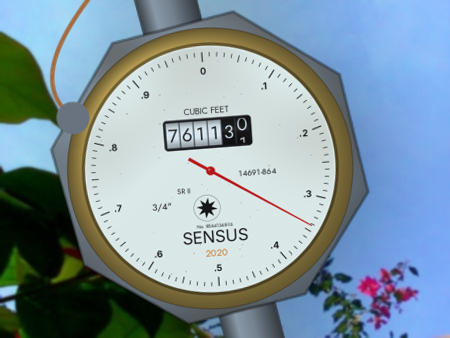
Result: **761130.34** ft³
